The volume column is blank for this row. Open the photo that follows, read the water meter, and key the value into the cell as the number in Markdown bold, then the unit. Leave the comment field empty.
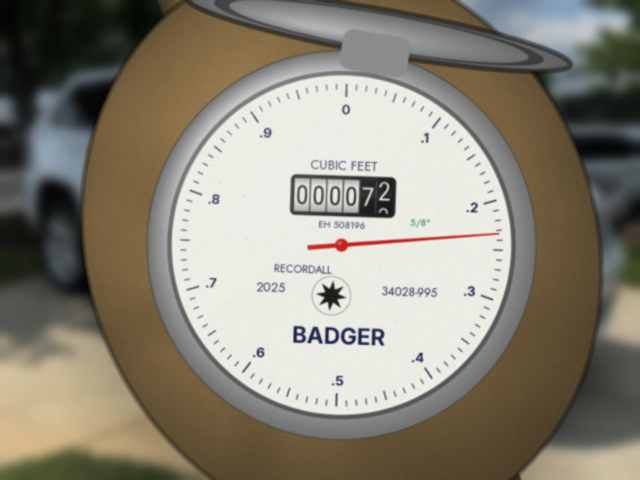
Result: **72.23** ft³
